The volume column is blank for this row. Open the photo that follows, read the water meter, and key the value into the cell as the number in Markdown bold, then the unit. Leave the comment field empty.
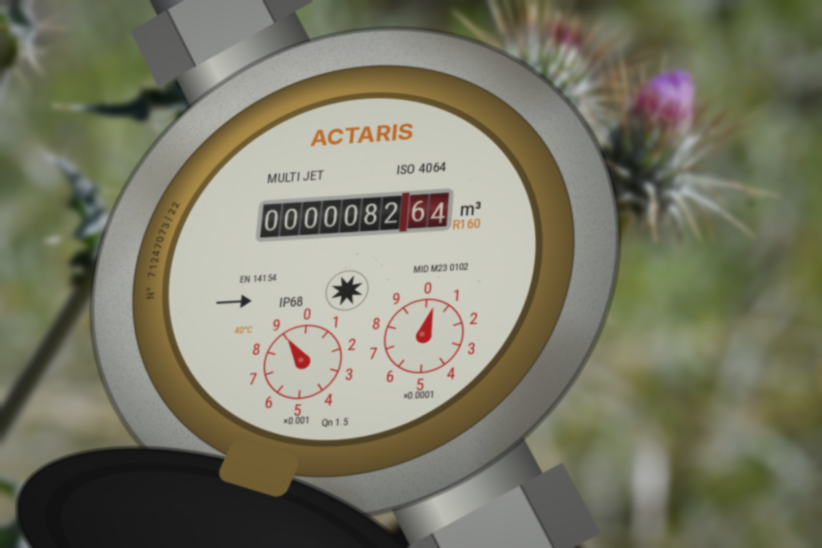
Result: **82.6390** m³
